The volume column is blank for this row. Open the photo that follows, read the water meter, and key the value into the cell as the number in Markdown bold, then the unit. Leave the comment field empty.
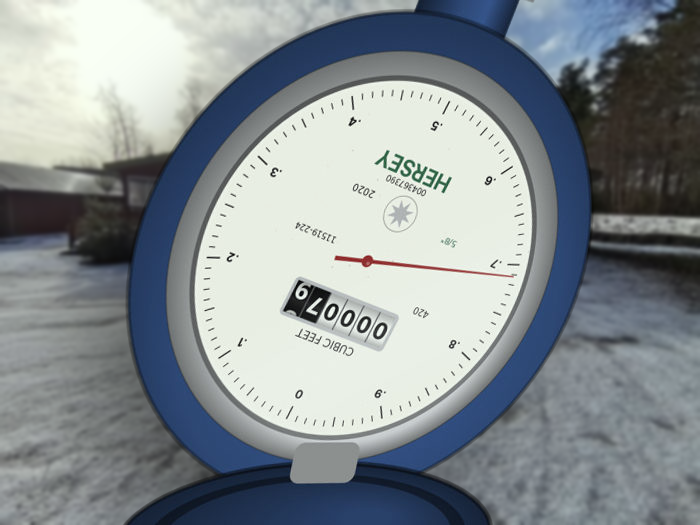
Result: **78.71** ft³
